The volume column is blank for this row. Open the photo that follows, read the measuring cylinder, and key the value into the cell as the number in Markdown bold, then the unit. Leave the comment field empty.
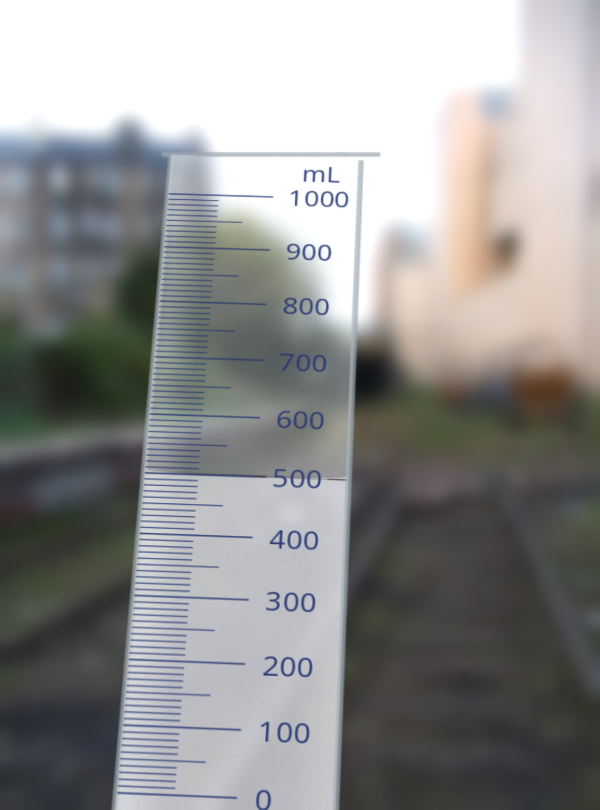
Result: **500** mL
